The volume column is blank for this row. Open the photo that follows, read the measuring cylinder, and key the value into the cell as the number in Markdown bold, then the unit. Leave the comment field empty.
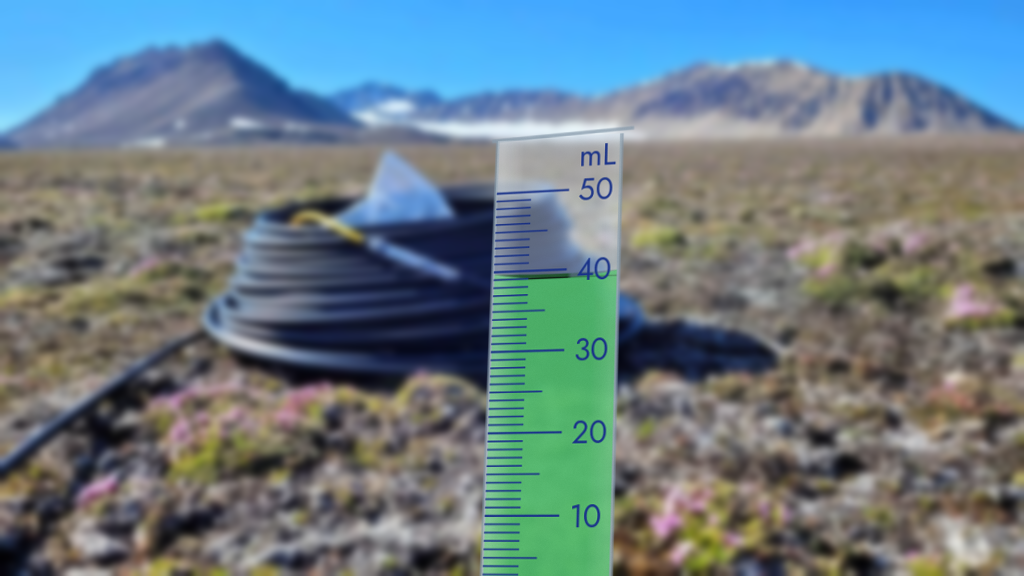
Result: **39** mL
